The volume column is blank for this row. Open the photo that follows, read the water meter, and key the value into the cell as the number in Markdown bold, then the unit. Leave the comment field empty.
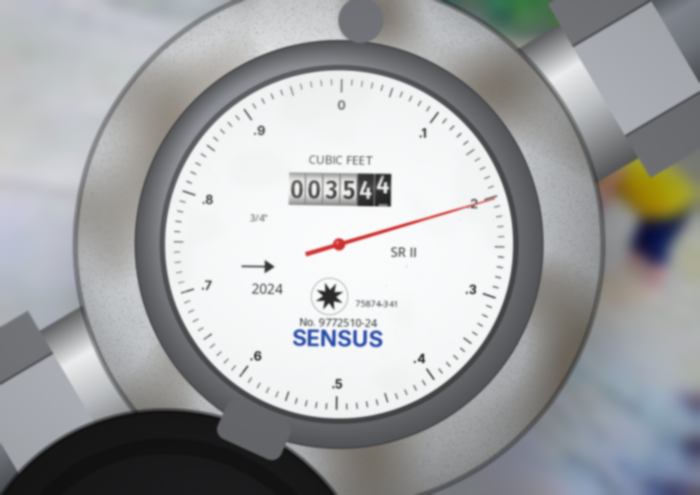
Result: **3544.20** ft³
